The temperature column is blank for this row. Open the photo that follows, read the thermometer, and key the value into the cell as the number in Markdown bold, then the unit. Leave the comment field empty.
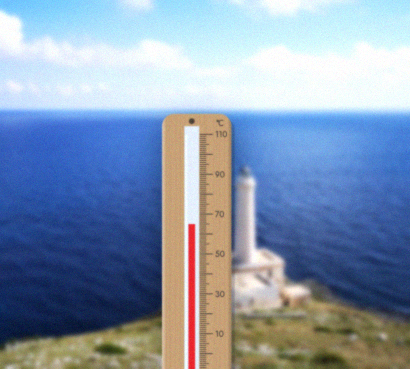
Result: **65** °C
